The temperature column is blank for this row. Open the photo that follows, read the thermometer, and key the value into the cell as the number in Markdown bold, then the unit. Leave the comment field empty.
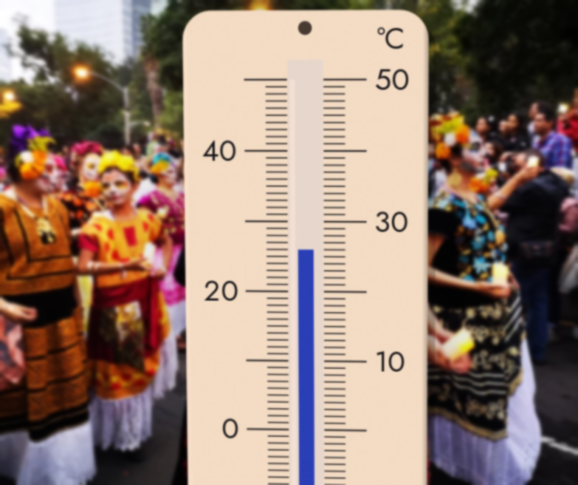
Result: **26** °C
